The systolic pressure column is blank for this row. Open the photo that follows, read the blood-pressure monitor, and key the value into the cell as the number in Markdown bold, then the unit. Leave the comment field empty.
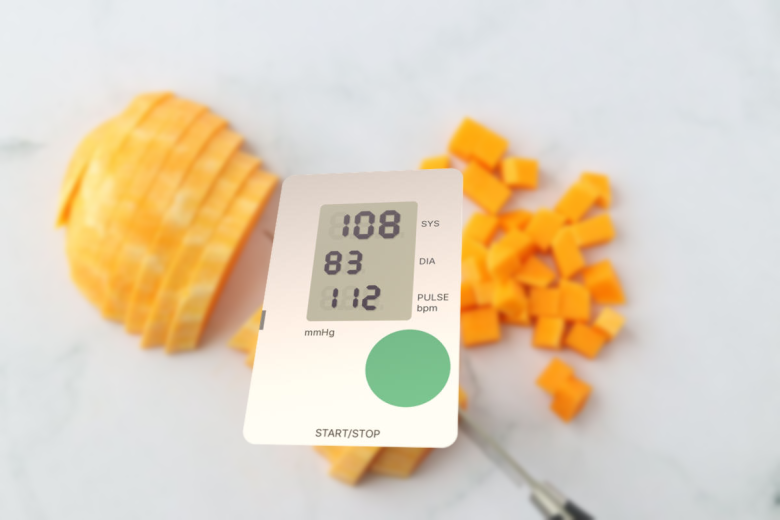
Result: **108** mmHg
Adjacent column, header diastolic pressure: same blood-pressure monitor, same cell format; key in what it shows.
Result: **83** mmHg
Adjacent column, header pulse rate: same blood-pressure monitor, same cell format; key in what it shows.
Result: **112** bpm
